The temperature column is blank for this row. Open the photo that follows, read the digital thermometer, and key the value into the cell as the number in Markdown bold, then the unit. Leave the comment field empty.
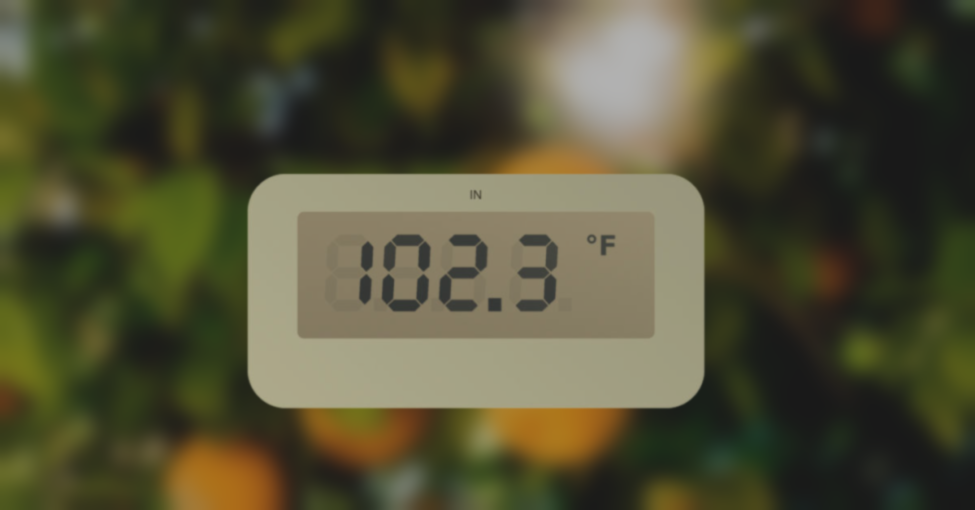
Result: **102.3** °F
